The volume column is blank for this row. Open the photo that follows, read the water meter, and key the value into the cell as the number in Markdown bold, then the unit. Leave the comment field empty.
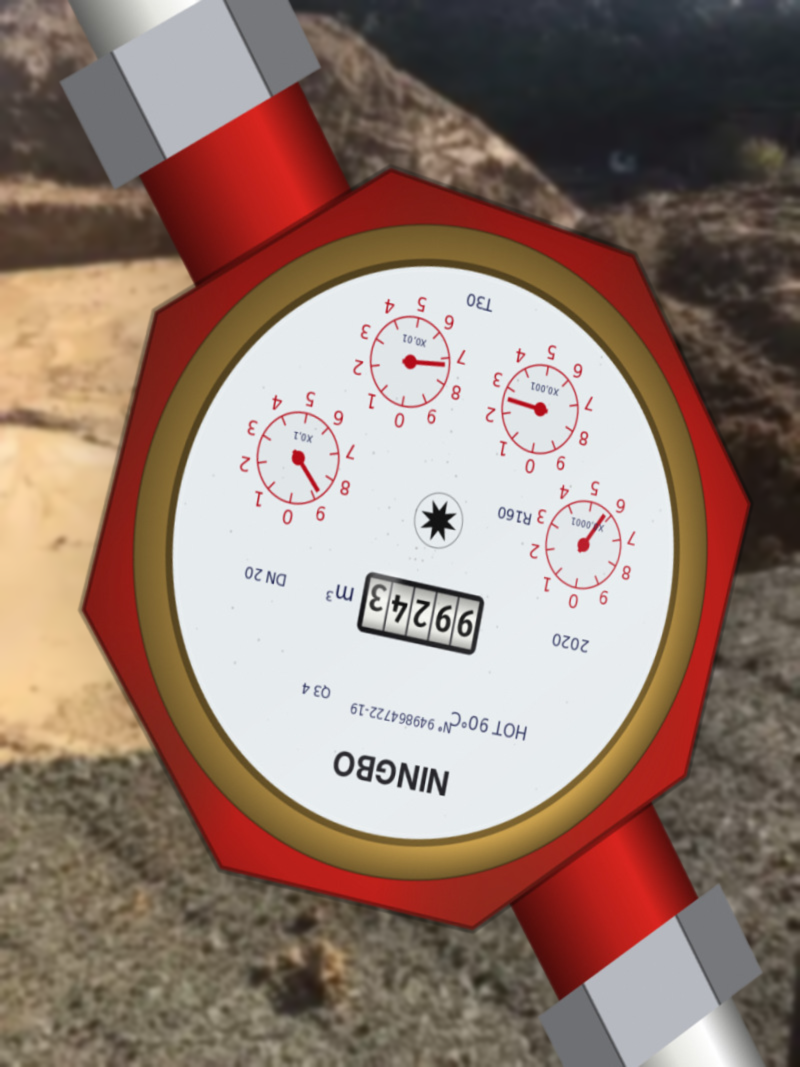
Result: **99242.8725** m³
